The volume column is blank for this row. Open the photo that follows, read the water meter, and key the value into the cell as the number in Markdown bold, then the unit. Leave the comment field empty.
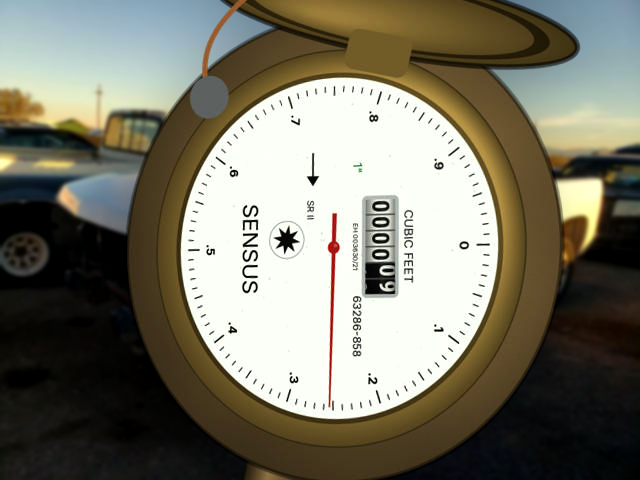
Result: **9.25** ft³
